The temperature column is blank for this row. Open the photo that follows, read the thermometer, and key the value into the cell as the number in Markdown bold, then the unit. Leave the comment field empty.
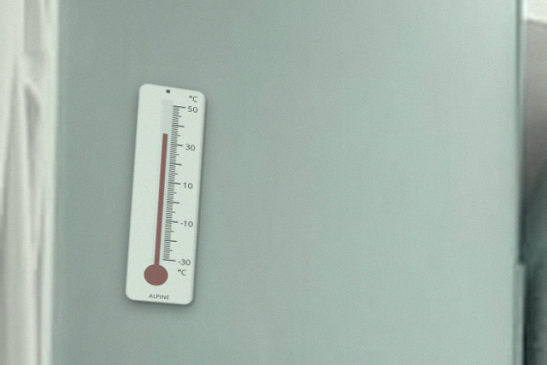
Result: **35** °C
